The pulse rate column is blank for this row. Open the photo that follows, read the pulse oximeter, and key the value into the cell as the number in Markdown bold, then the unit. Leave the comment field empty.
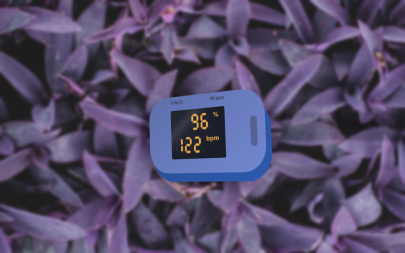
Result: **122** bpm
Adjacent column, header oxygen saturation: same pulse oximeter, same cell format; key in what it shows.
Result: **96** %
